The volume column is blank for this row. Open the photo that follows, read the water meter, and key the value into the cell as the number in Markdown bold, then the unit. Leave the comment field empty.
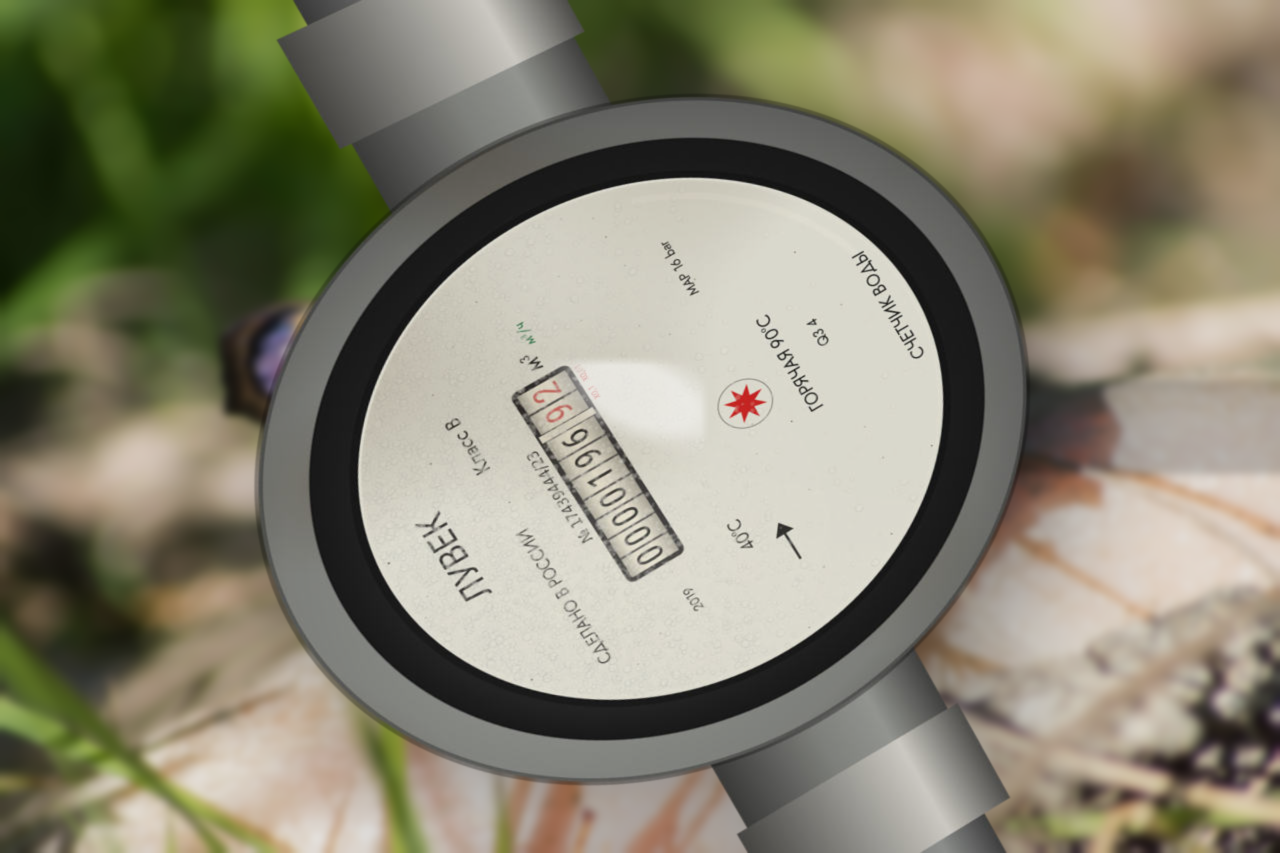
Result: **196.92** m³
